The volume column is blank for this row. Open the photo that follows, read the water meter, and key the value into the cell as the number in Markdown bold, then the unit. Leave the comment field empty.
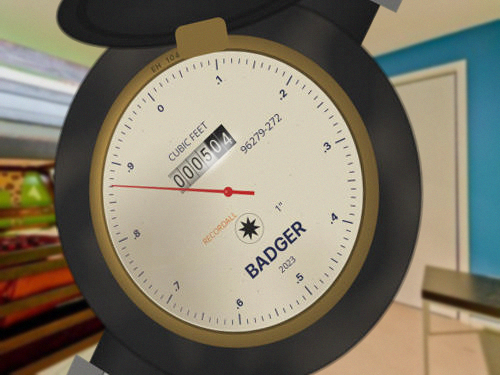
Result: **503.87** ft³
